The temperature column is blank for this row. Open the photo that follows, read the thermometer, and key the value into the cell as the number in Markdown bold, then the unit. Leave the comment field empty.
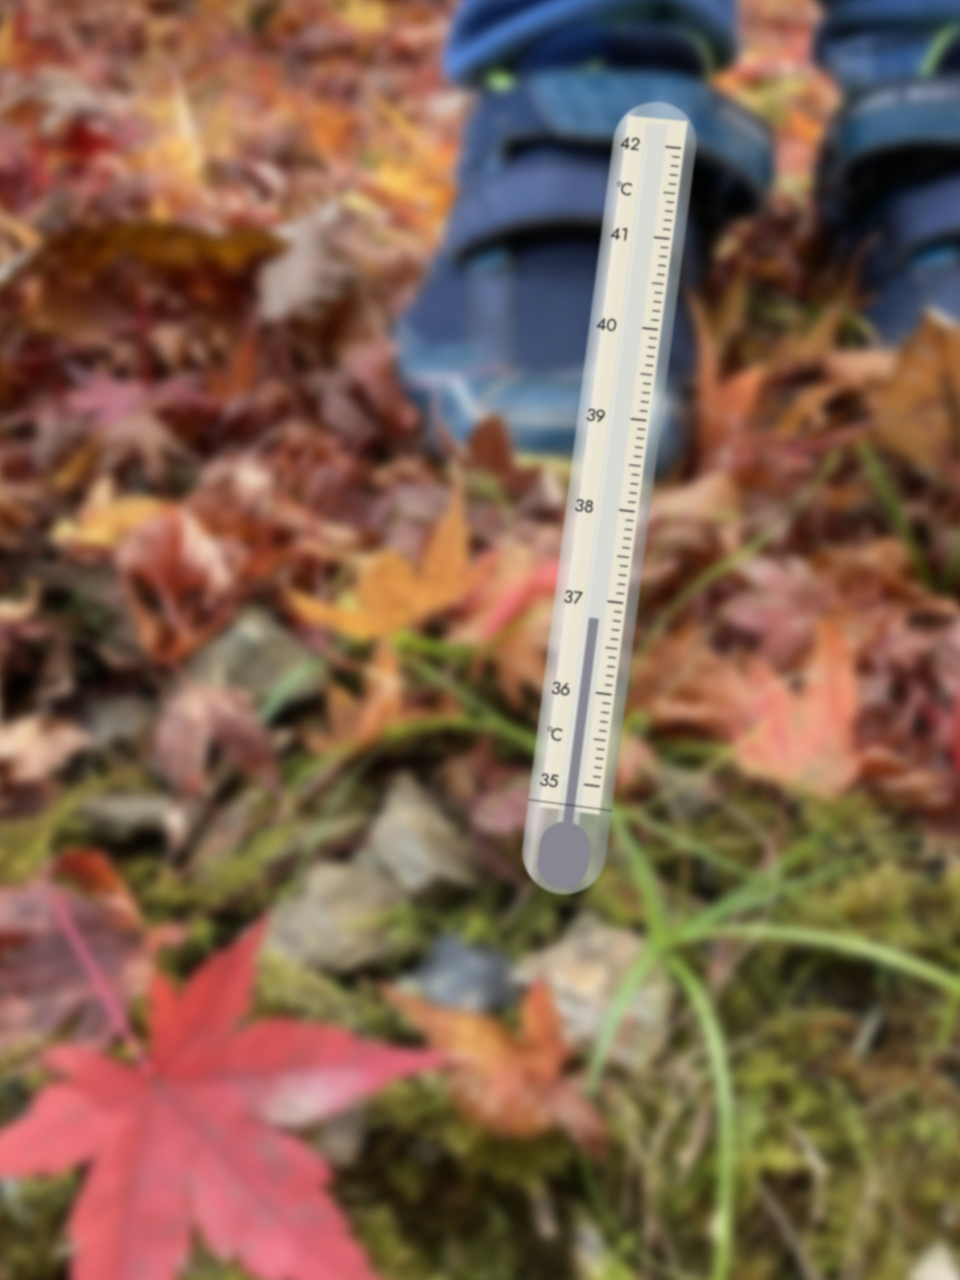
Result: **36.8** °C
